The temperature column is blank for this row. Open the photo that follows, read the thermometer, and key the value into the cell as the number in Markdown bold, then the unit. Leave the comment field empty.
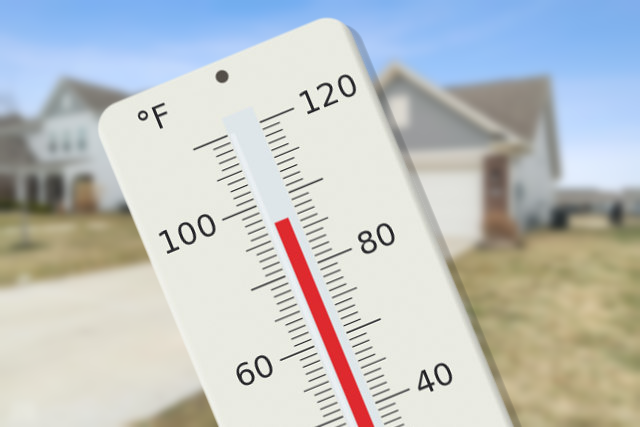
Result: **94** °F
